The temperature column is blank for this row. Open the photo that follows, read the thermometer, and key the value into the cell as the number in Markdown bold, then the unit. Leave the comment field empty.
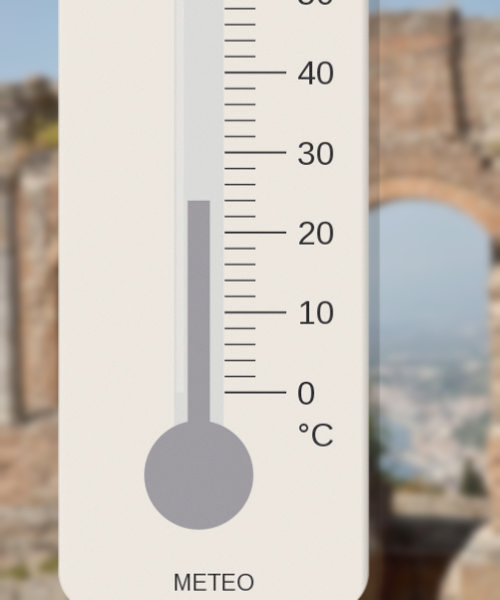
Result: **24** °C
